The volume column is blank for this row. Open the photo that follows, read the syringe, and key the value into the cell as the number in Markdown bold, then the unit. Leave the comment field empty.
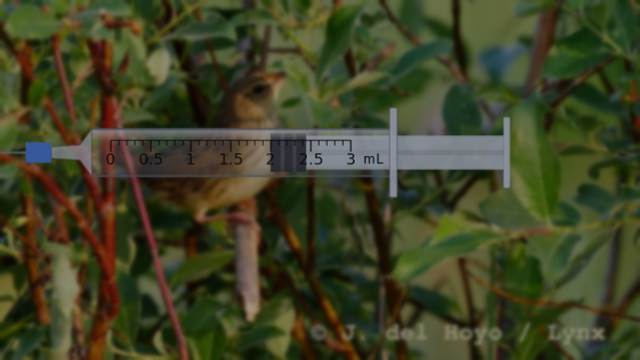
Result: **2** mL
